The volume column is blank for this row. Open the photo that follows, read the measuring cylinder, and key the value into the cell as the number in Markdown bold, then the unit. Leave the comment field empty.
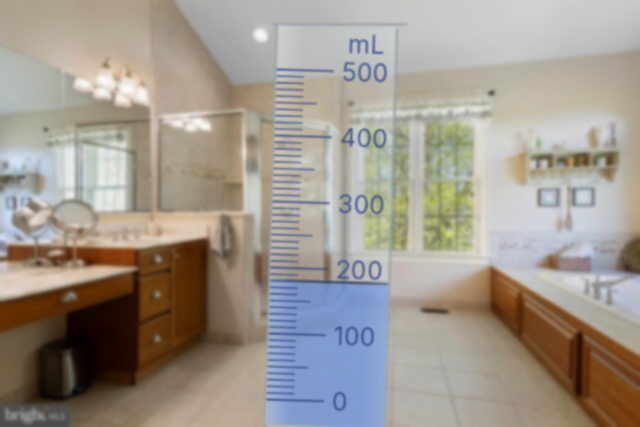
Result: **180** mL
